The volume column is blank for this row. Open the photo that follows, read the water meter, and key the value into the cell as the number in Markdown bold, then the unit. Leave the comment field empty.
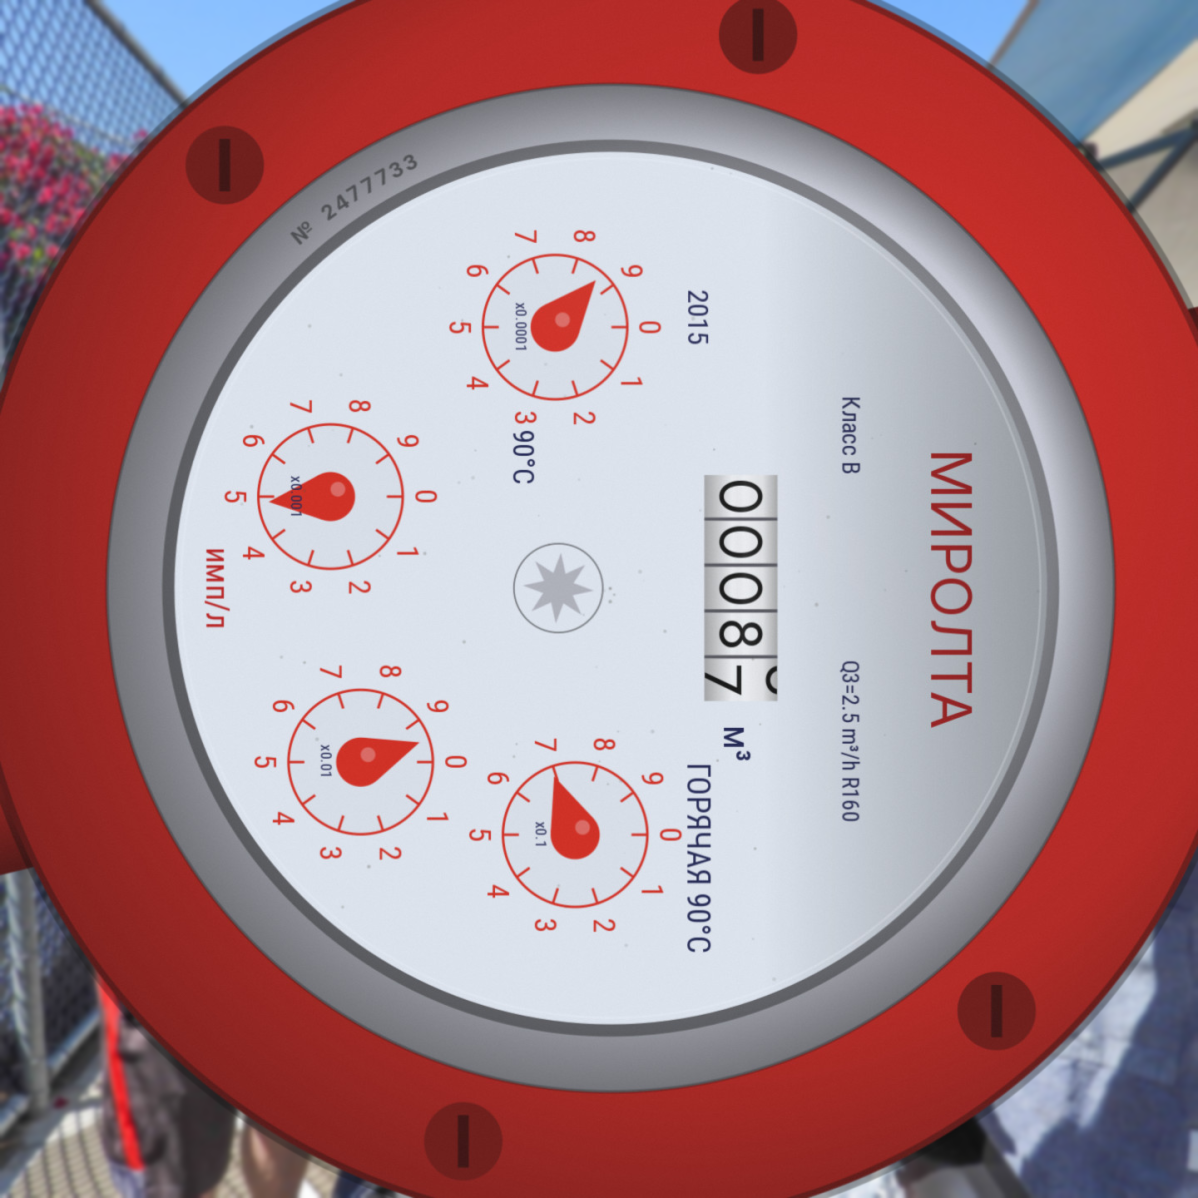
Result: **86.6948** m³
